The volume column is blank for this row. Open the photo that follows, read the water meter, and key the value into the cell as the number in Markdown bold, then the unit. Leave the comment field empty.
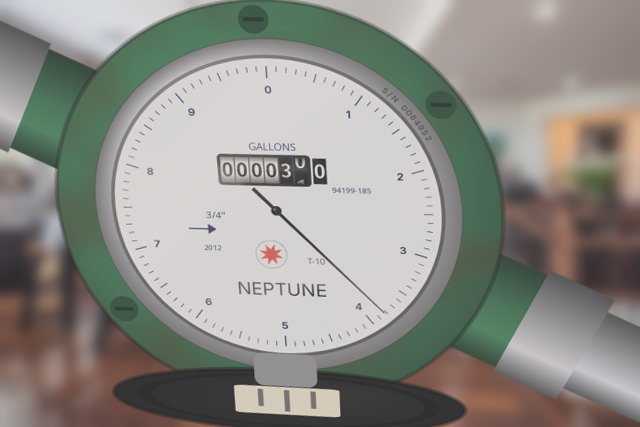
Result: **303.8** gal
